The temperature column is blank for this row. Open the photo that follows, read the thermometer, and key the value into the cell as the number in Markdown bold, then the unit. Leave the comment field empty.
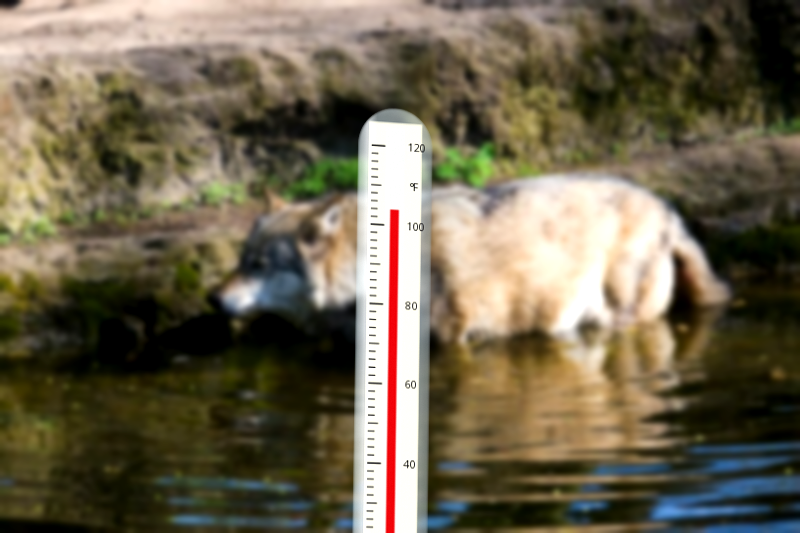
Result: **104** °F
